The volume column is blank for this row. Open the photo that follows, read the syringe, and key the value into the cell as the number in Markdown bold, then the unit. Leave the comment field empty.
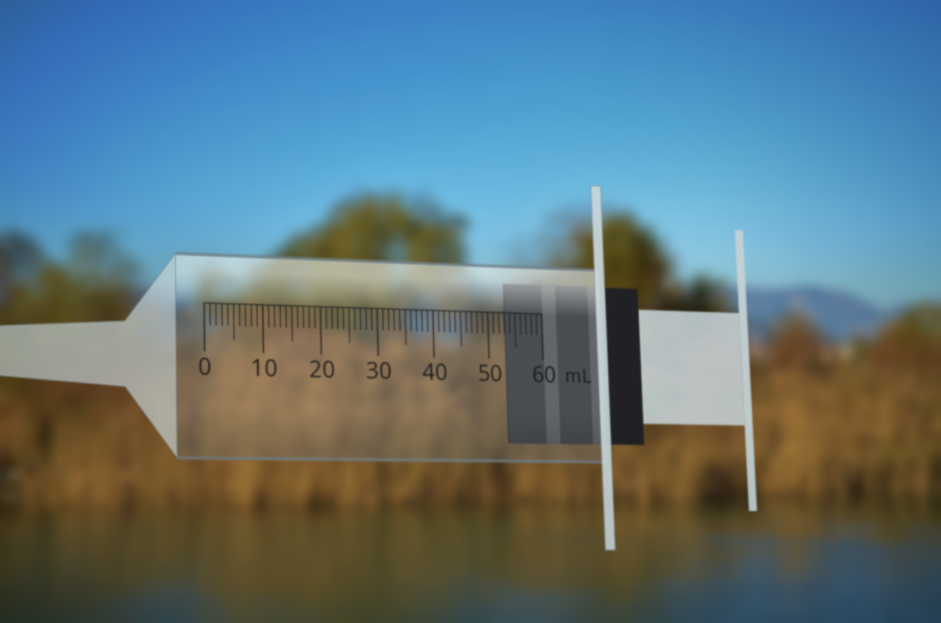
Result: **53** mL
